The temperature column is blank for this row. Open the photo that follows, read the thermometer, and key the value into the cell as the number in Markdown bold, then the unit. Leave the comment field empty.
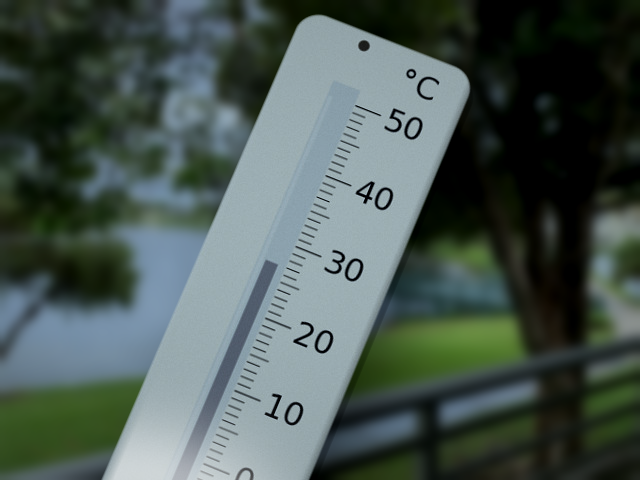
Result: **27** °C
